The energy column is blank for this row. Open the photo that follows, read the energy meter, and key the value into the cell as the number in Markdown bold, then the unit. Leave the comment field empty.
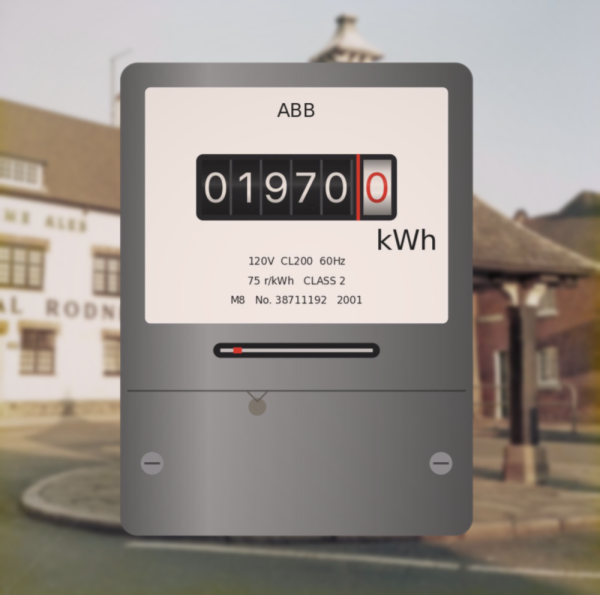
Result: **1970.0** kWh
